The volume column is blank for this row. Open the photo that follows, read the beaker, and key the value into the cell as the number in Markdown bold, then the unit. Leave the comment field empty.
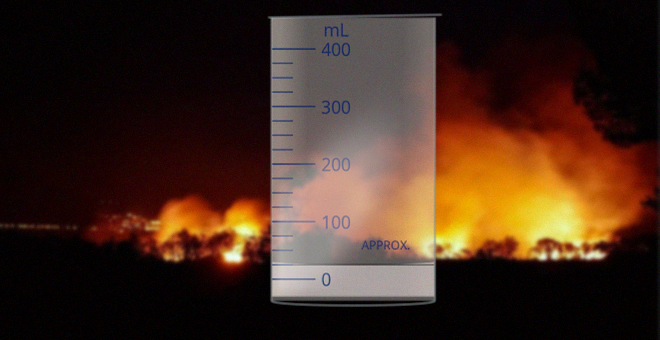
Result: **25** mL
